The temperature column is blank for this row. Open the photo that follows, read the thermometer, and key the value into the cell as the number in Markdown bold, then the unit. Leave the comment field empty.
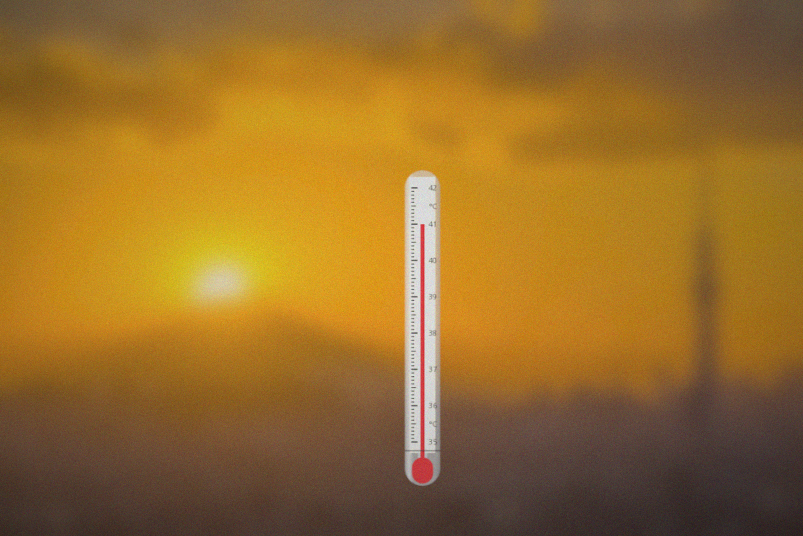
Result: **41** °C
